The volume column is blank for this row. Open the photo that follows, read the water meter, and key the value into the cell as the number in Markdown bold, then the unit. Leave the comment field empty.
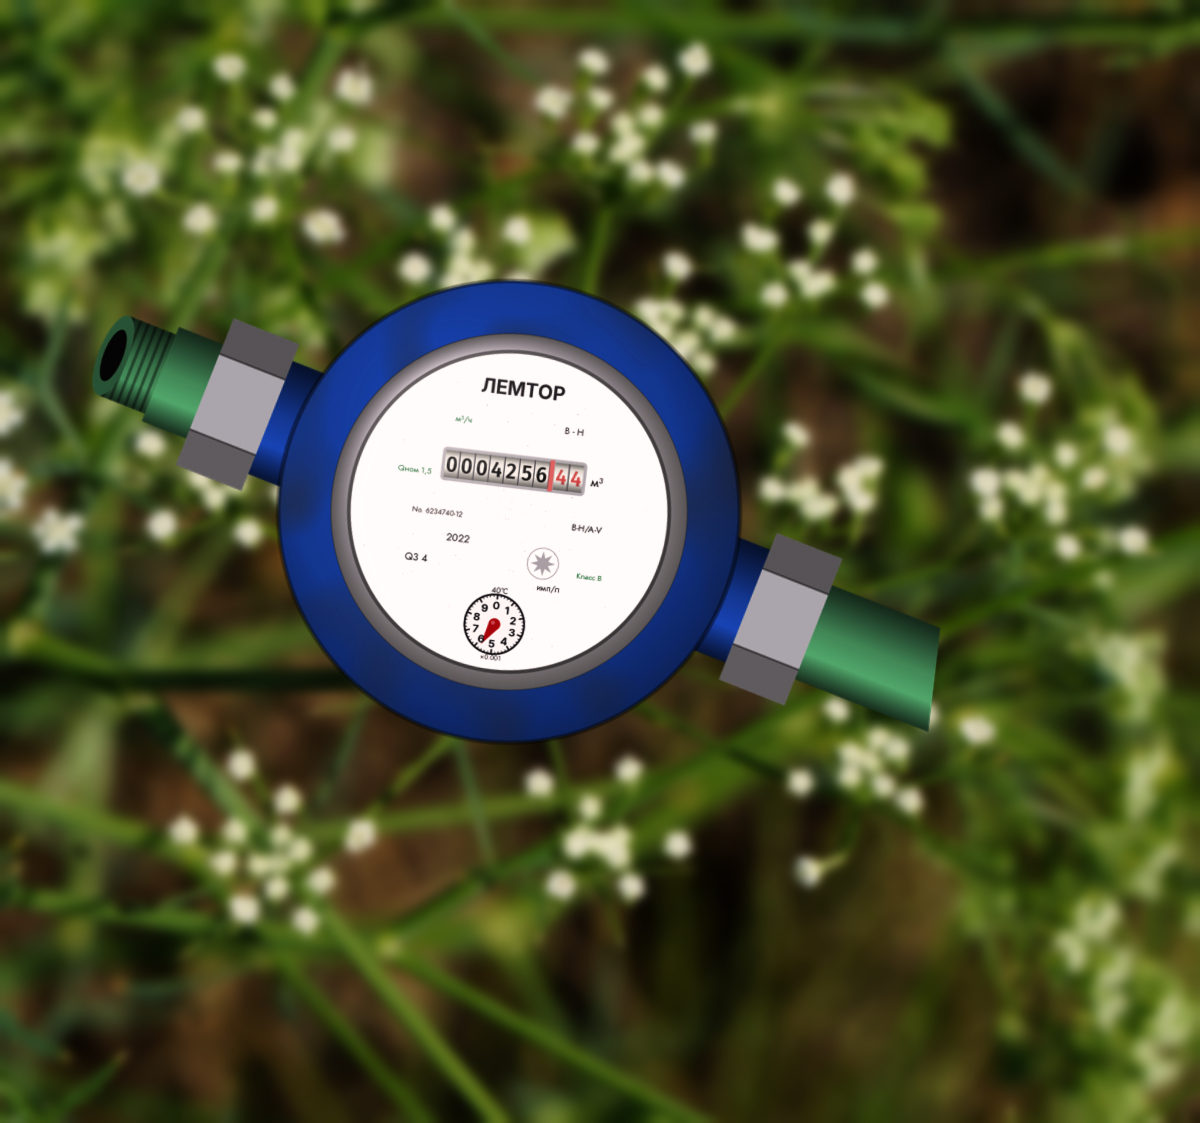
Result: **4256.445** m³
